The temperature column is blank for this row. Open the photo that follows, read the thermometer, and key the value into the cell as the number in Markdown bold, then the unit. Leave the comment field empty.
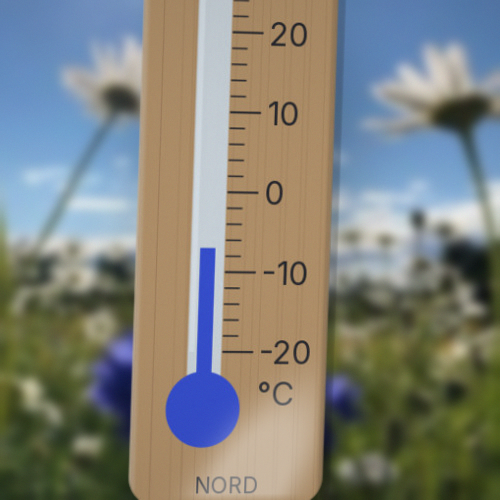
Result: **-7** °C
